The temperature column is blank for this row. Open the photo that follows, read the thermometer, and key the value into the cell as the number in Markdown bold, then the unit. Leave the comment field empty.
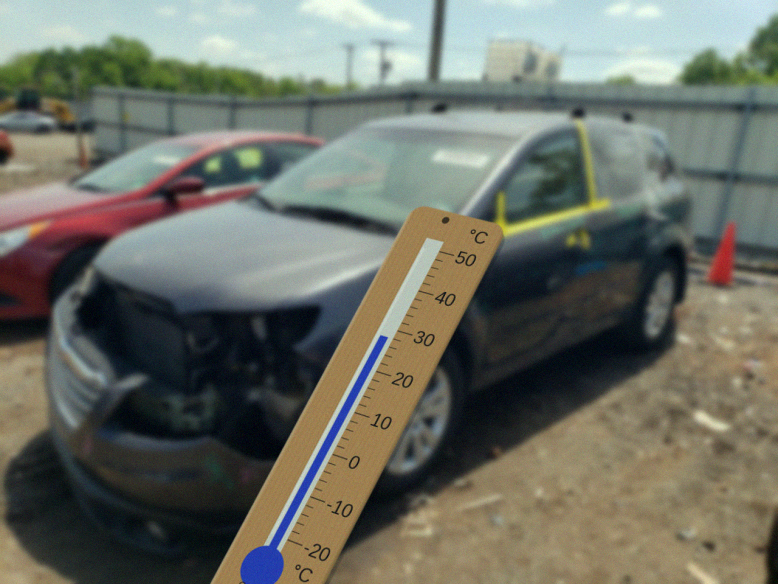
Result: **28** °C
